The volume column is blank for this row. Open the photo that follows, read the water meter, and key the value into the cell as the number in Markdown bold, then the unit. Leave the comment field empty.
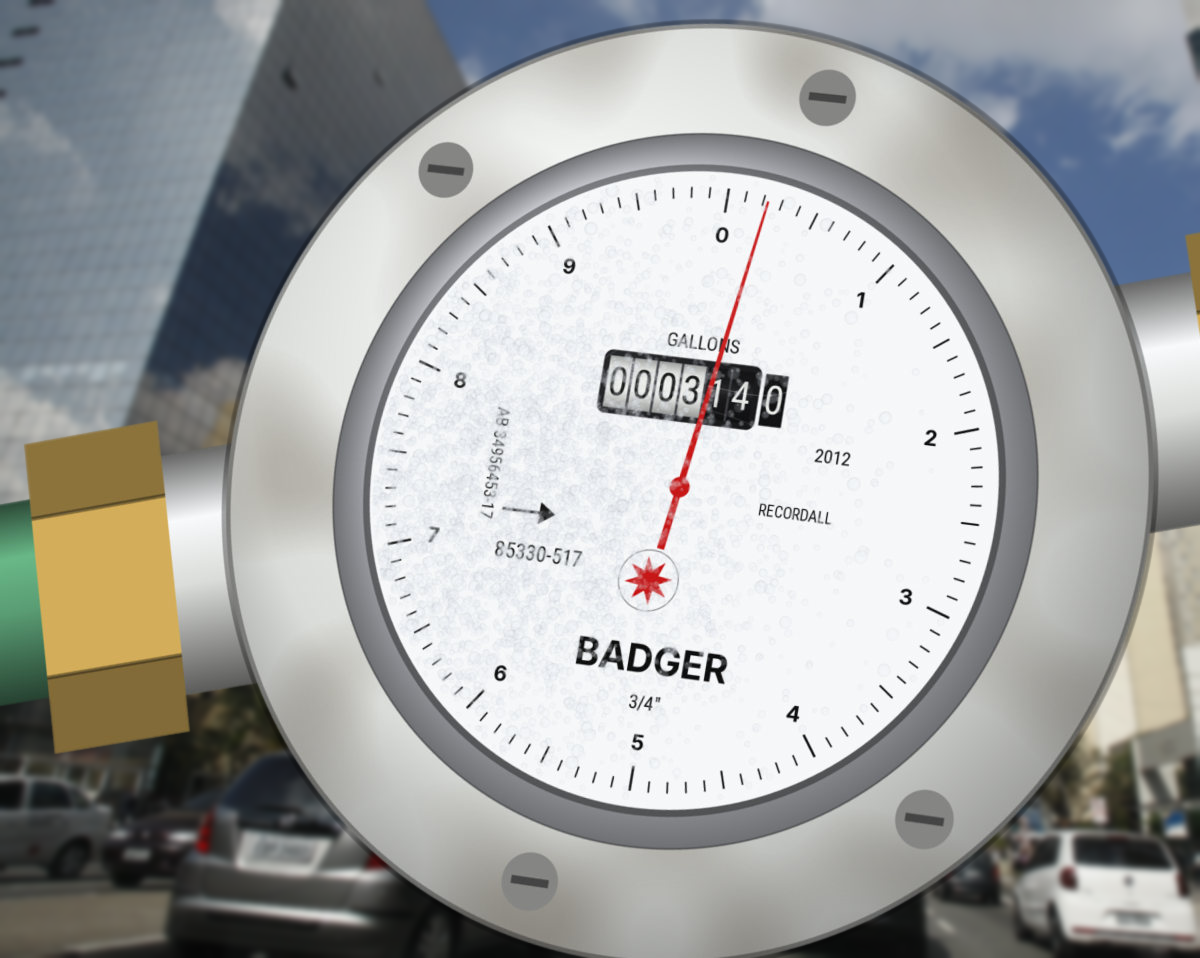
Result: **3140.2** gal
